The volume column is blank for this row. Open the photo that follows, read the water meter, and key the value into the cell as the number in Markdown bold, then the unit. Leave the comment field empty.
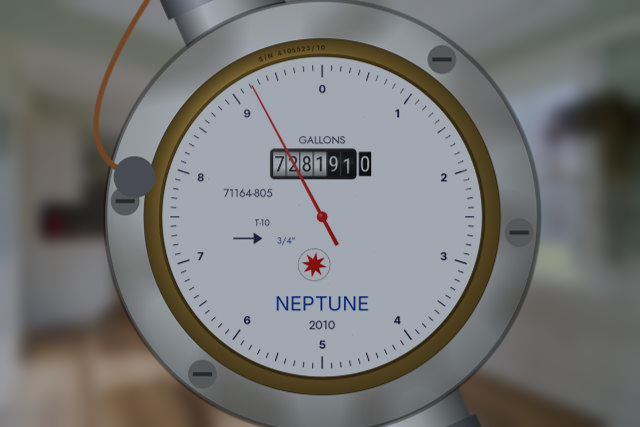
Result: **7281909.2** gal
